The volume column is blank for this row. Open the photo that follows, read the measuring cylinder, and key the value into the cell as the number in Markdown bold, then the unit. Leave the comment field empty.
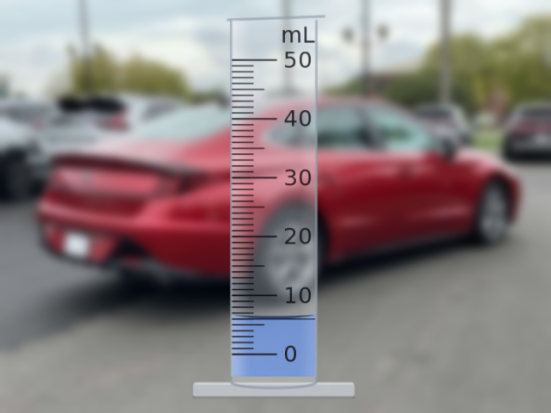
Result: **6** mL
